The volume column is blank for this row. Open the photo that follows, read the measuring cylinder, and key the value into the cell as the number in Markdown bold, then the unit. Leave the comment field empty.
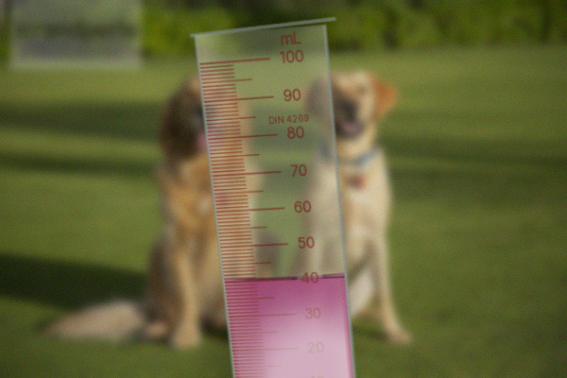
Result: **40** mL
